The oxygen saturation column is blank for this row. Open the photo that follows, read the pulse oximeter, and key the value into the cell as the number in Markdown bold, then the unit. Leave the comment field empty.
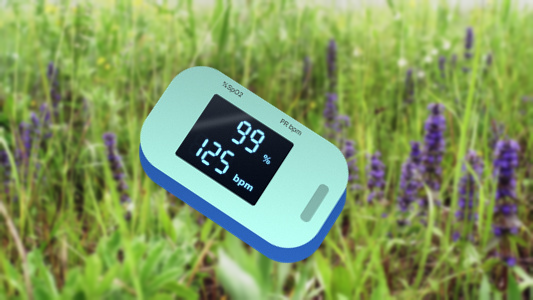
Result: **99** %
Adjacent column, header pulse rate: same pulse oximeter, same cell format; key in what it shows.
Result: **125** bpm
